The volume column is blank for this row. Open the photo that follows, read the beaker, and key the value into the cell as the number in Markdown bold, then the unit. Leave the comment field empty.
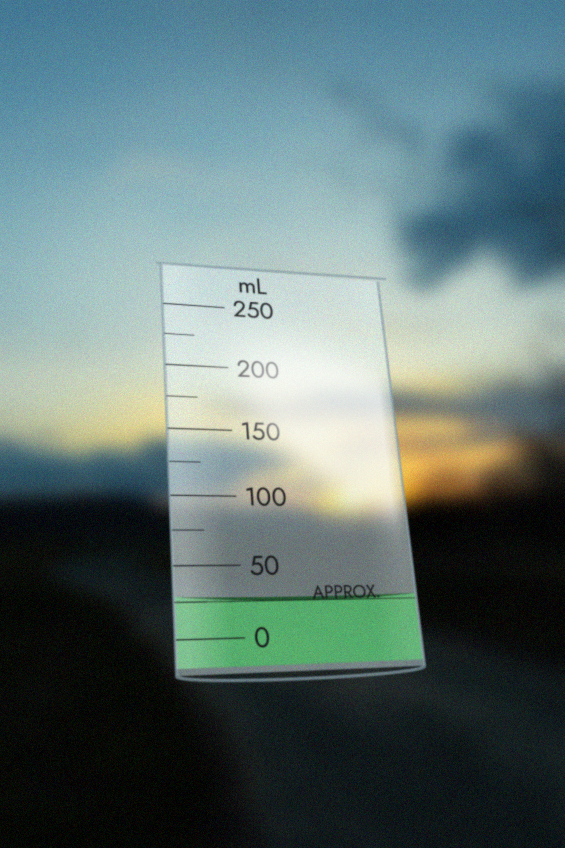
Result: **25** mL
